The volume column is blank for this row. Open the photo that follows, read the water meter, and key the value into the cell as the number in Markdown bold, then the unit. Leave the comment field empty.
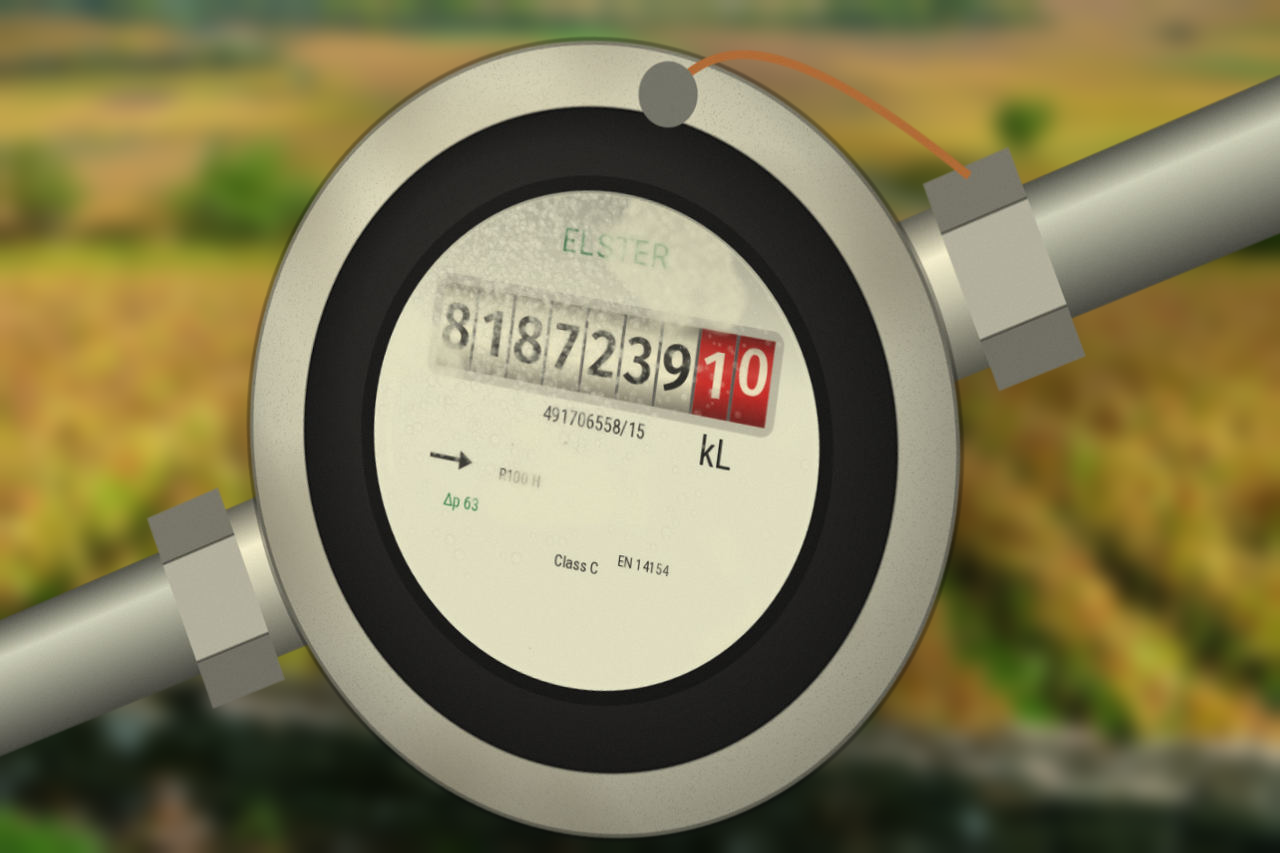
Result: **8187239.10** kL
